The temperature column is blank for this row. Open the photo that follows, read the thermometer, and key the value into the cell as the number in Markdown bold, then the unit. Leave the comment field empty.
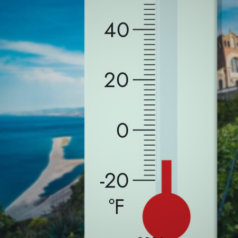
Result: **-12** °F
